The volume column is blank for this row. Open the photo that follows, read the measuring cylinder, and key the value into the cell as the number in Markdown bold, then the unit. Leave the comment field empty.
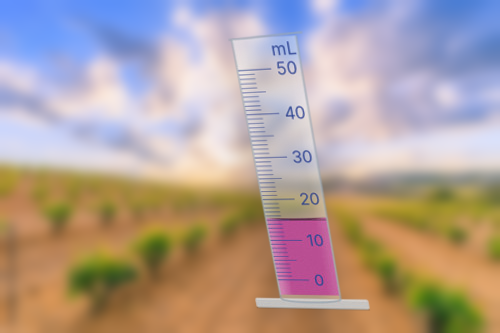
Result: **15** mL
